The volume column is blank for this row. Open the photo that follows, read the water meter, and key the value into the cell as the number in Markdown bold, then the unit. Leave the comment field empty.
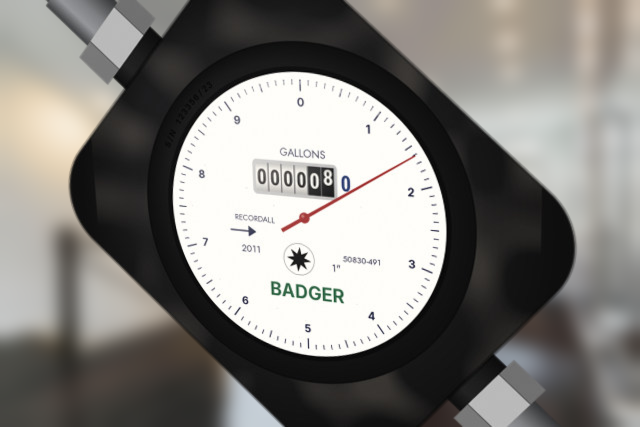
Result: **81.6** gal
